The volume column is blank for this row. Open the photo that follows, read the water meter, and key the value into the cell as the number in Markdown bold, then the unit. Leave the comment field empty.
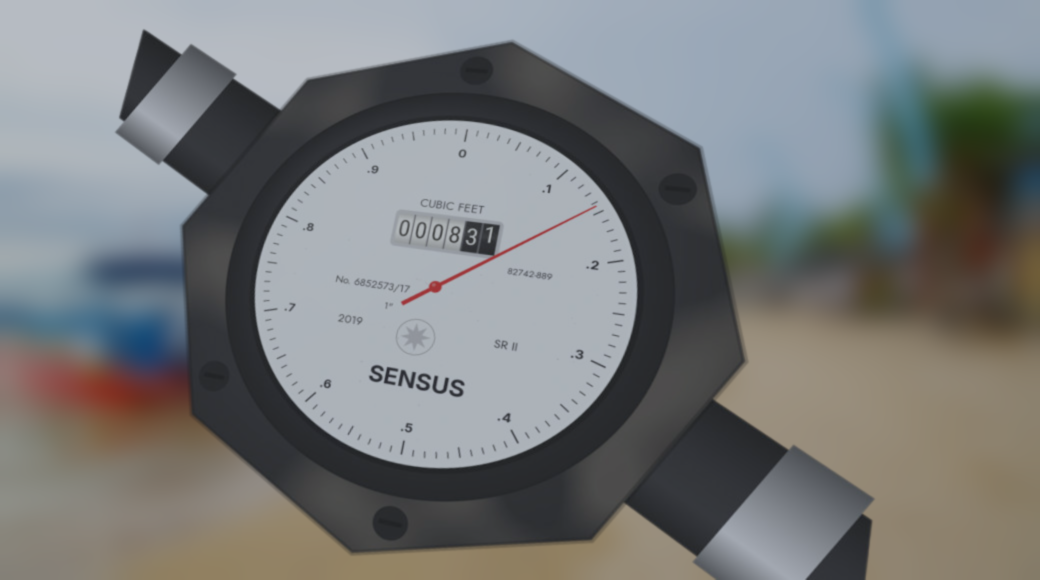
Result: **831.14** ft³
